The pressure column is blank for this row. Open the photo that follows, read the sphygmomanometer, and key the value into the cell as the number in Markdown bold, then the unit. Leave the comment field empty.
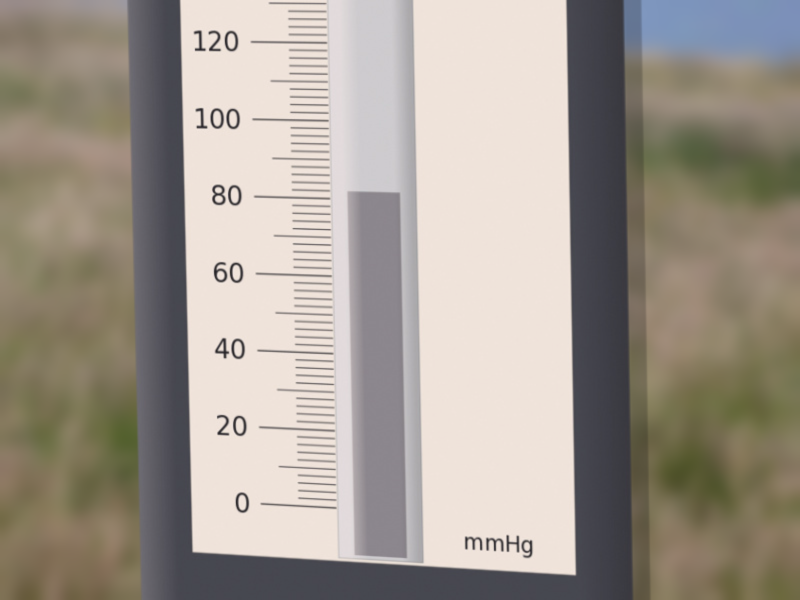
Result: **82** mmHg
